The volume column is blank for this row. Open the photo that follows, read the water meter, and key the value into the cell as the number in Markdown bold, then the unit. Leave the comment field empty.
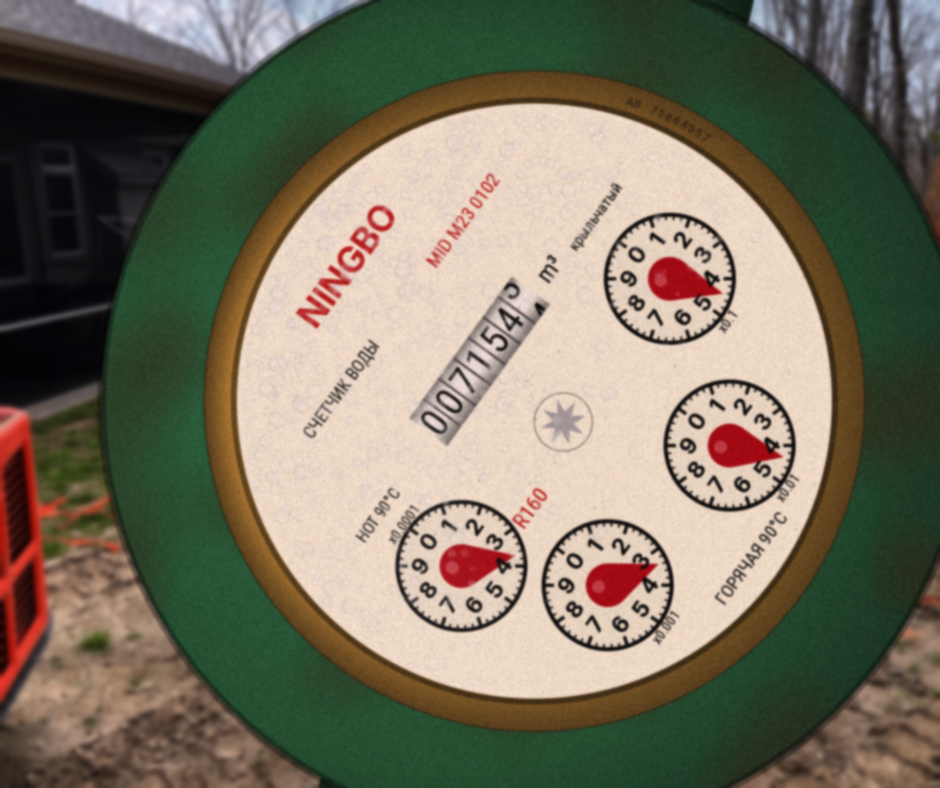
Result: **71543.4433** m³
